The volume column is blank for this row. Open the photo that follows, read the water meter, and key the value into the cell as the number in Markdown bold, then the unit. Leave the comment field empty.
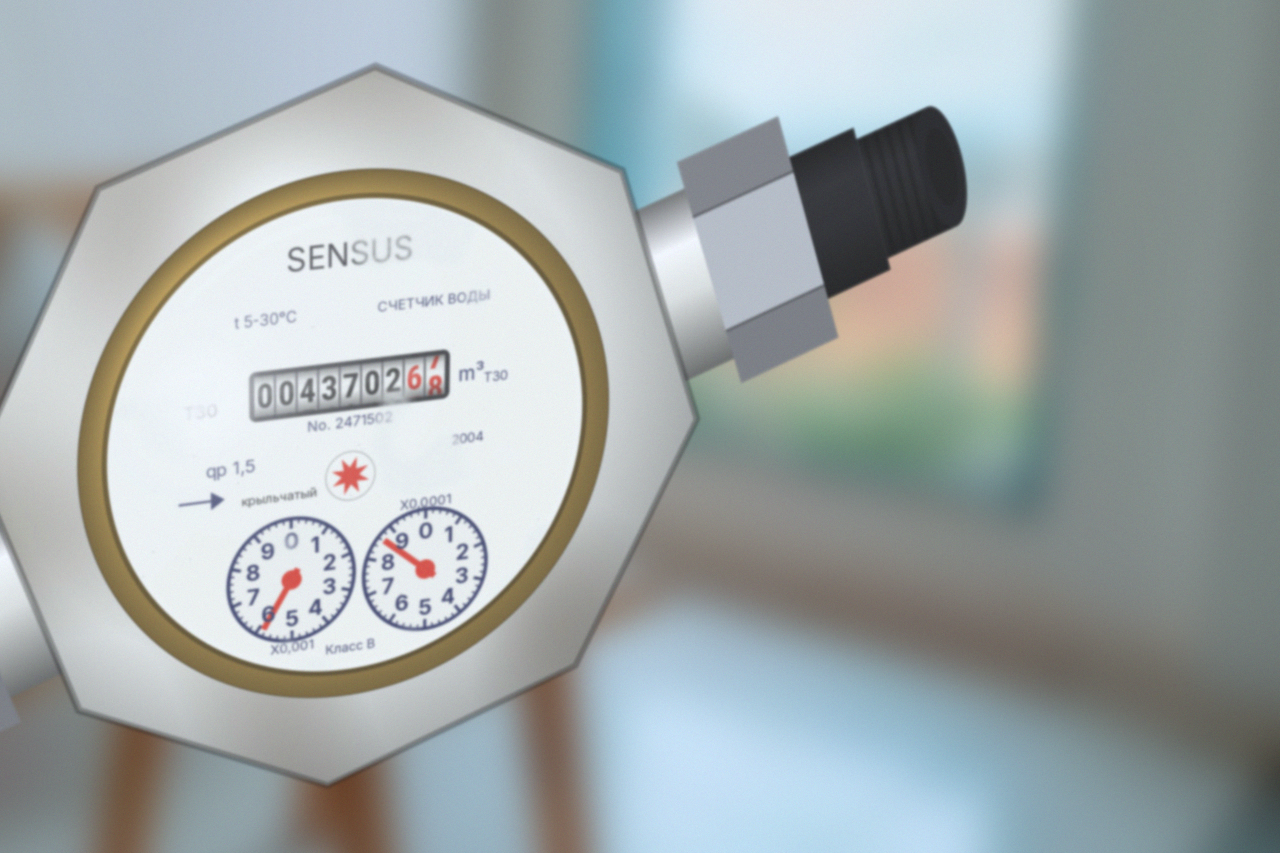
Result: **43702.6758** m³
